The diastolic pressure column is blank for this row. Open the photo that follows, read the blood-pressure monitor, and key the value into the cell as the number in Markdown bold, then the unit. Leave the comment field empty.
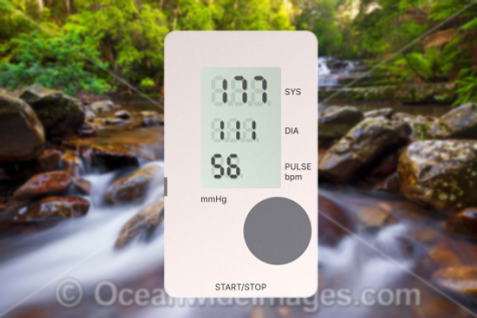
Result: **111** mmHg
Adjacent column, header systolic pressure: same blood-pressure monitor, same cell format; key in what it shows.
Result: **177** mmHg
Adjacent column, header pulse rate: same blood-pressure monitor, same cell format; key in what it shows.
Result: **56** bpm
